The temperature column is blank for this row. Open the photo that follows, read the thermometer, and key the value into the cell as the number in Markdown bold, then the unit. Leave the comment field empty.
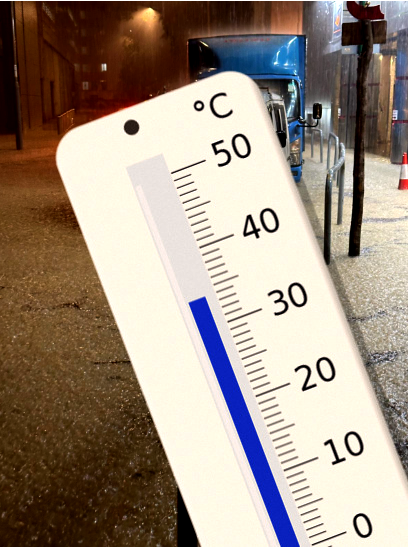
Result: **34** °C
